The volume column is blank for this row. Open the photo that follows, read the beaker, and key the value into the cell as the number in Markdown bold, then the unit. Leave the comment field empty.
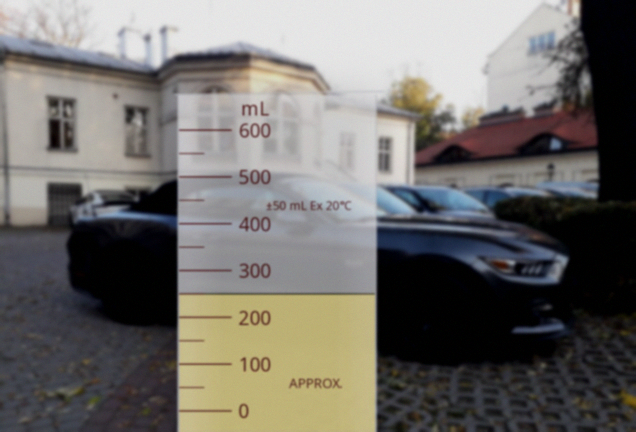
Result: **250** mL
